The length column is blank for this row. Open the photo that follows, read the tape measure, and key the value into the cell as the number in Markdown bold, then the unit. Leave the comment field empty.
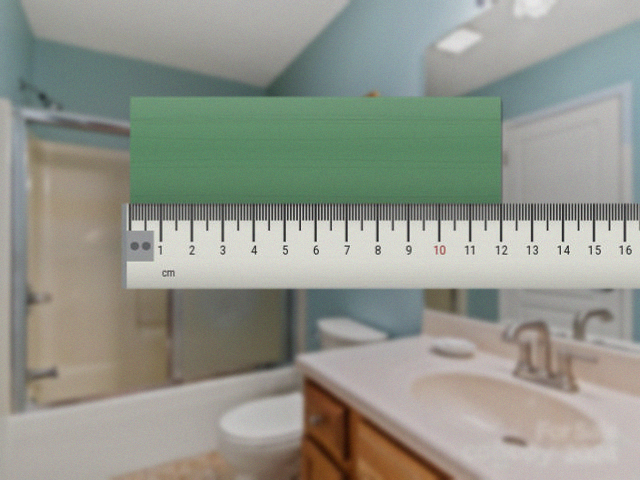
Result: **12** cm
